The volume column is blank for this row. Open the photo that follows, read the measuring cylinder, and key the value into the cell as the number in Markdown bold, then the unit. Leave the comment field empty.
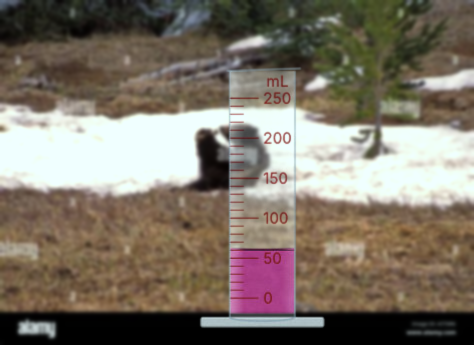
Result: **60** mL
